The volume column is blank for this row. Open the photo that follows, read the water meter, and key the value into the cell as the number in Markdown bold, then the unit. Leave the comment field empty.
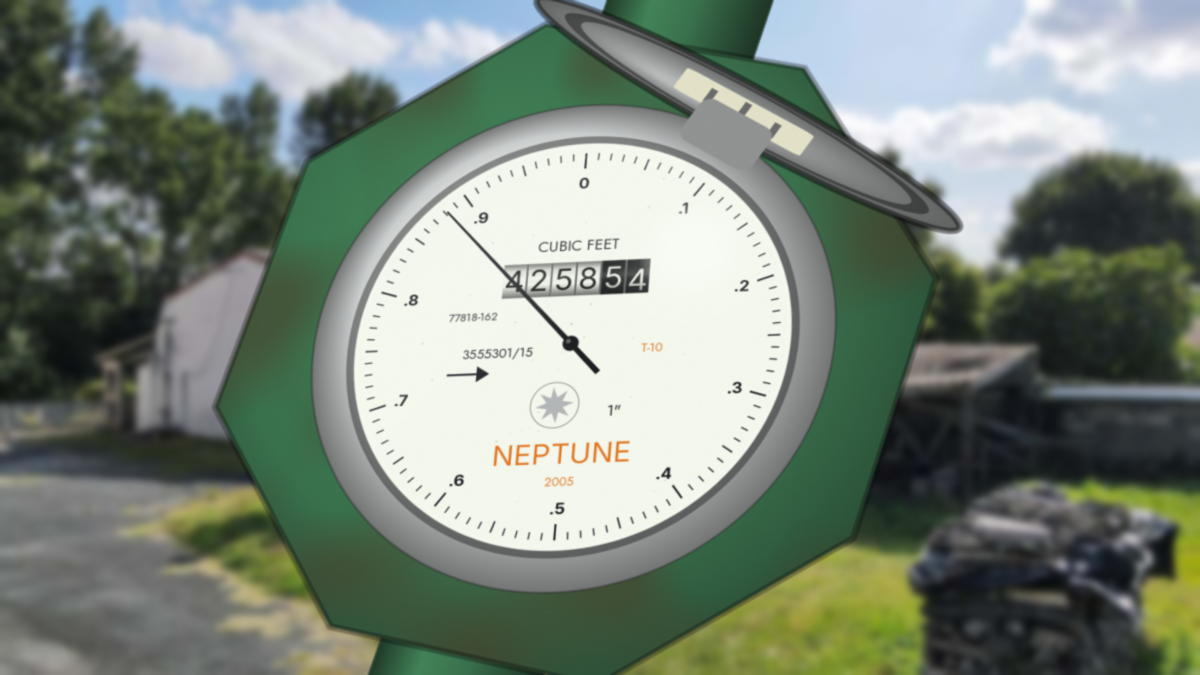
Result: **425853.88** ft³
